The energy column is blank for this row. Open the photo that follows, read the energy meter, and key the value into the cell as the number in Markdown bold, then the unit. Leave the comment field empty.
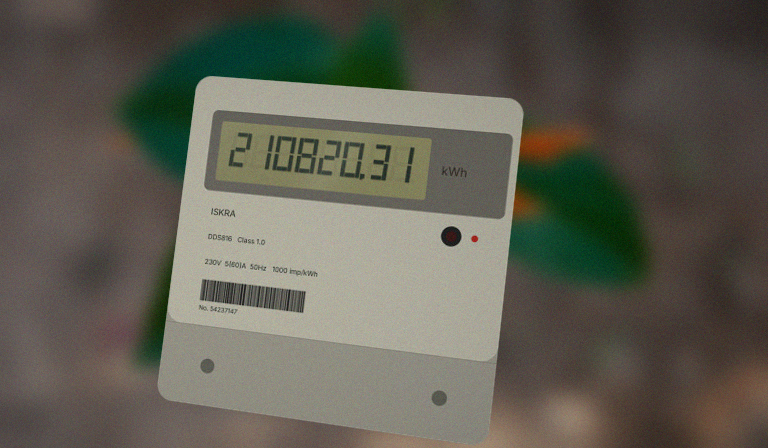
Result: **210820.31** kWh
